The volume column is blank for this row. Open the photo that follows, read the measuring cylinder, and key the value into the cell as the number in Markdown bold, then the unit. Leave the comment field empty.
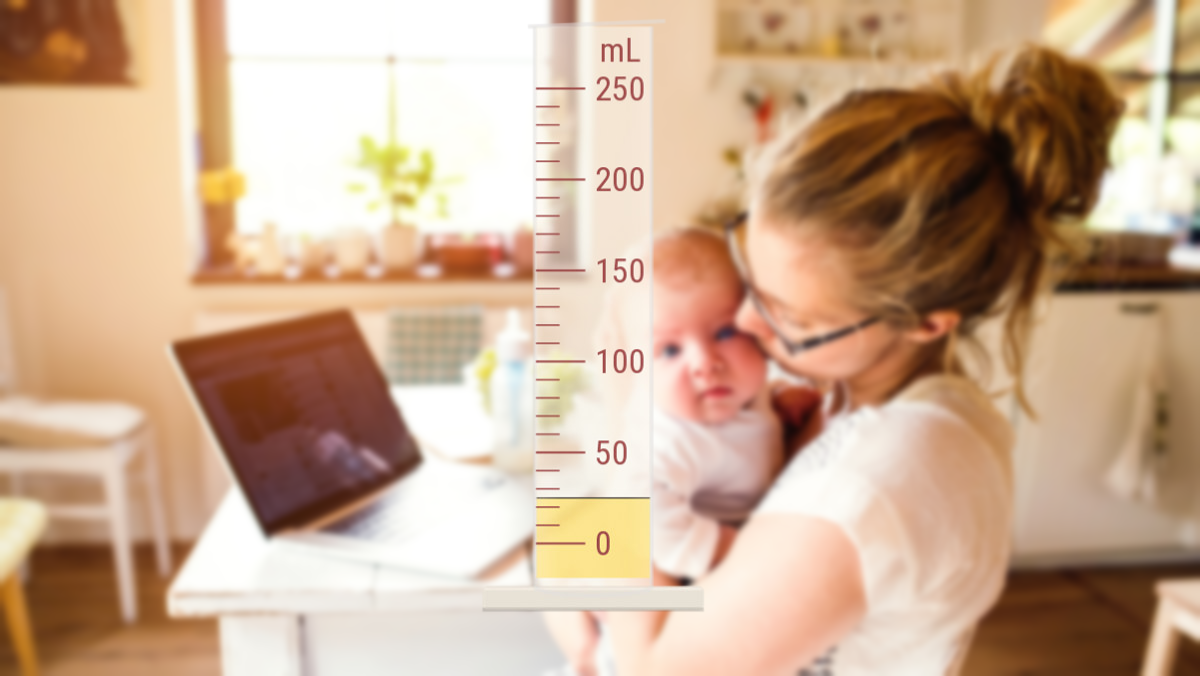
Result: **25** mL
